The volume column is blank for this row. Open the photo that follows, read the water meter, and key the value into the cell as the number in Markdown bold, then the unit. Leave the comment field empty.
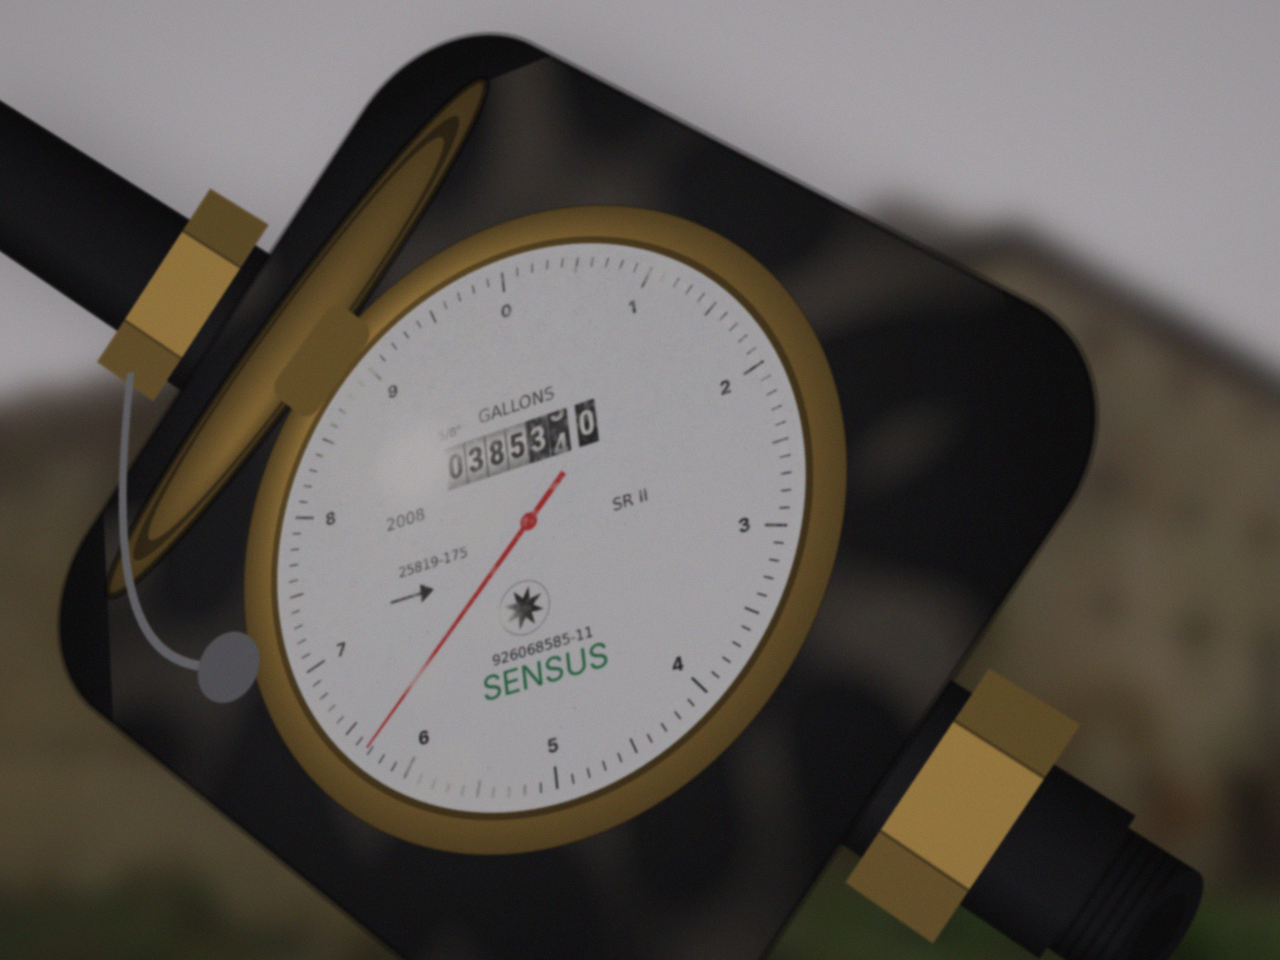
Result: **385336.3** gal
